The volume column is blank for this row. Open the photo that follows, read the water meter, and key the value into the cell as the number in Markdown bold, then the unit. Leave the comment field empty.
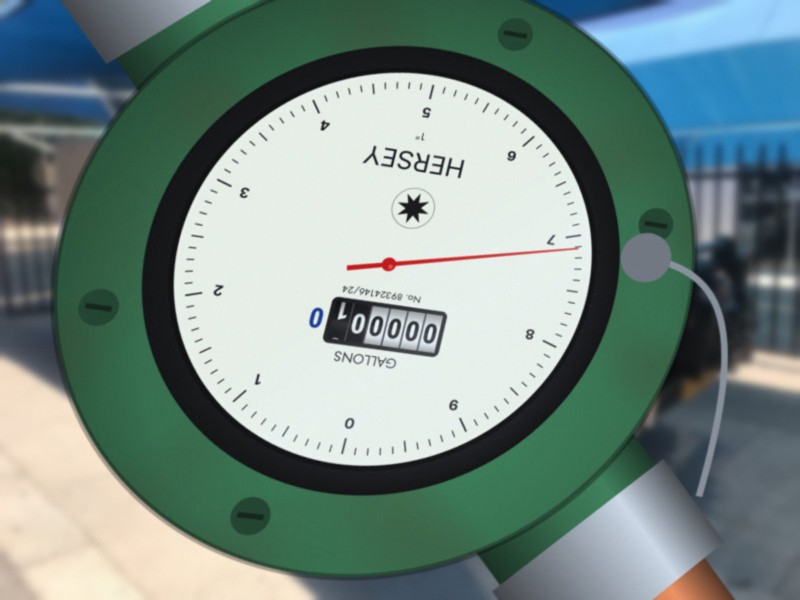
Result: **7.1** gal
